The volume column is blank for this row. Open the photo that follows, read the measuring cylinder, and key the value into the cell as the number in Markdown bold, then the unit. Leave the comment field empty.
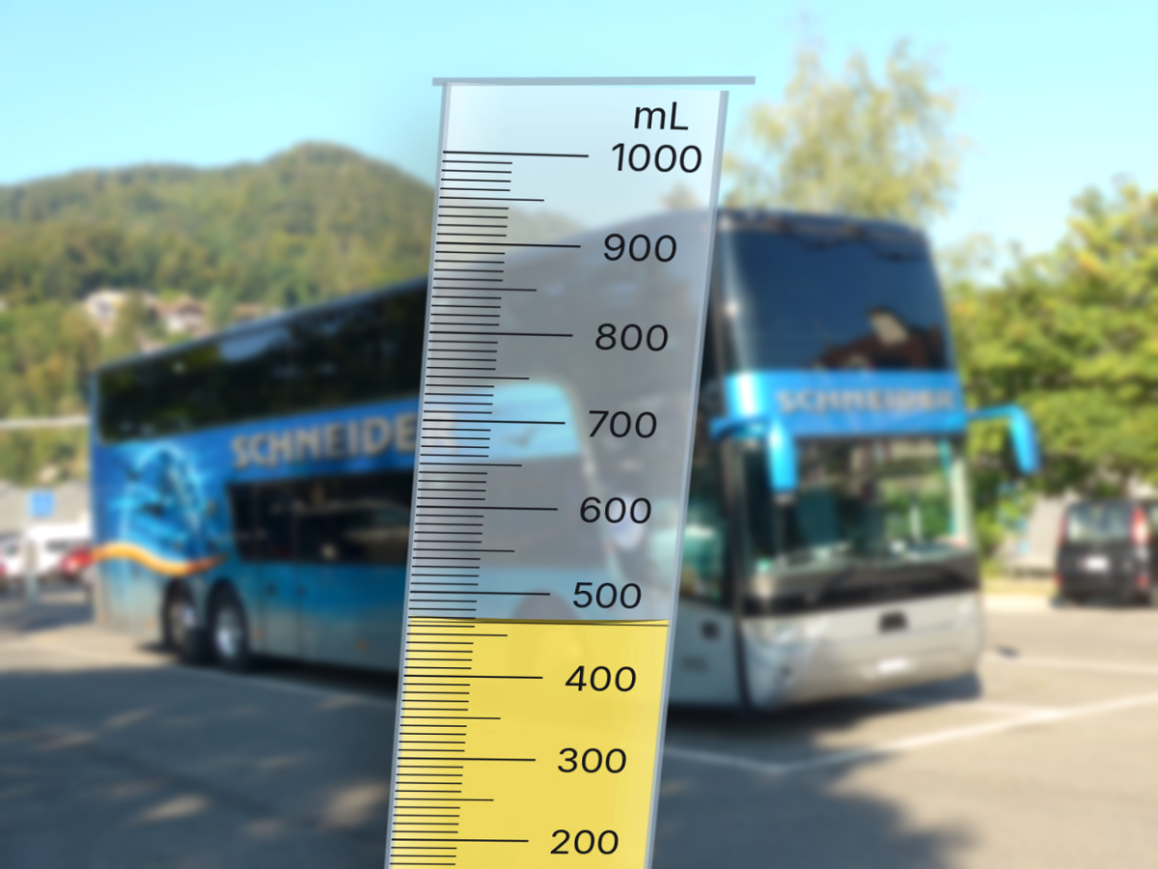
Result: **465** mL
